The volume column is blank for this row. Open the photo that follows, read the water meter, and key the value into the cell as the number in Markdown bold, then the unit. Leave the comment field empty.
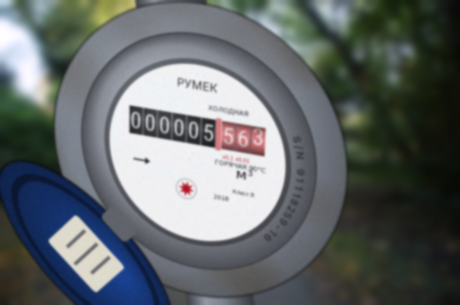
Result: **5.563** m³
